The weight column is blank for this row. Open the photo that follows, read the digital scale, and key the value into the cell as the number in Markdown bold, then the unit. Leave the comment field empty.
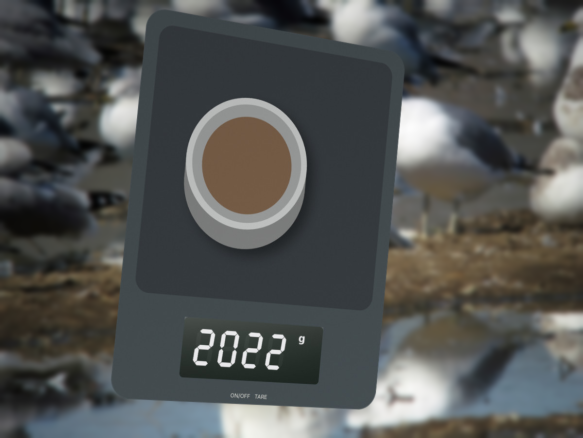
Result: **2022** g
